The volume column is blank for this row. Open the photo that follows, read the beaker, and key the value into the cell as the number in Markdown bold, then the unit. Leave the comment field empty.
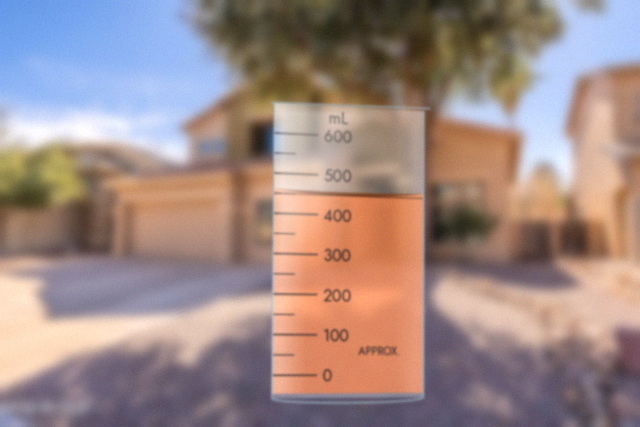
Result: **450** mL
